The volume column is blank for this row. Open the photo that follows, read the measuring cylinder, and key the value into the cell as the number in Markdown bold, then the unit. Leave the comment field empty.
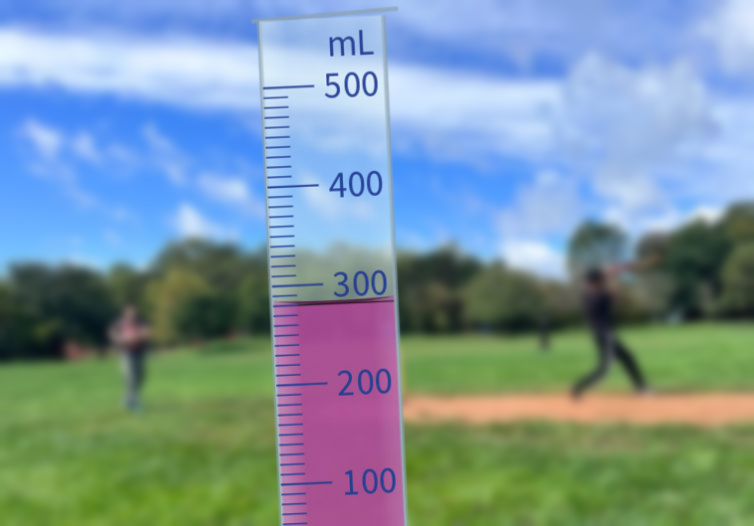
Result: **280** mL
